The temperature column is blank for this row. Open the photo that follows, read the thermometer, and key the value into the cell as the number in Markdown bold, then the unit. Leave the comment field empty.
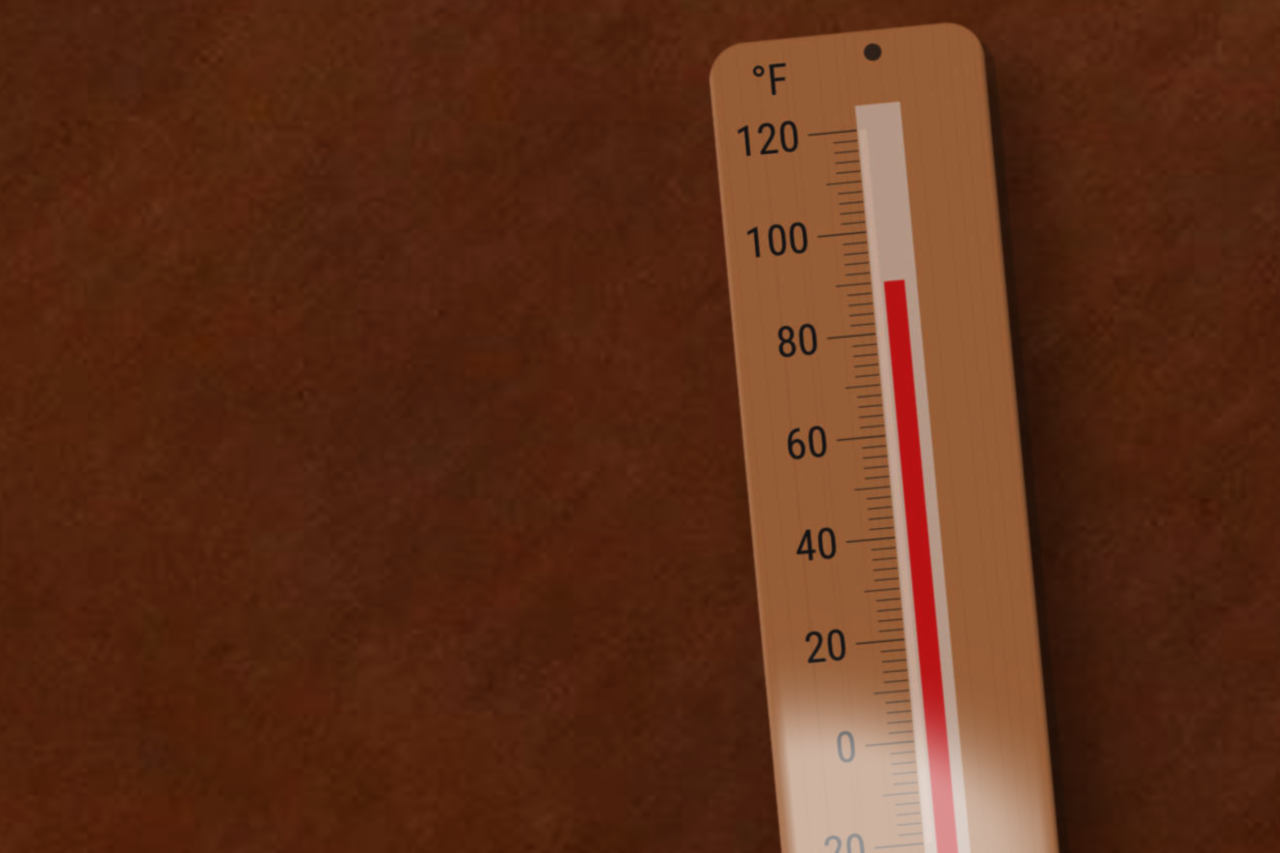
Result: **90** °F
